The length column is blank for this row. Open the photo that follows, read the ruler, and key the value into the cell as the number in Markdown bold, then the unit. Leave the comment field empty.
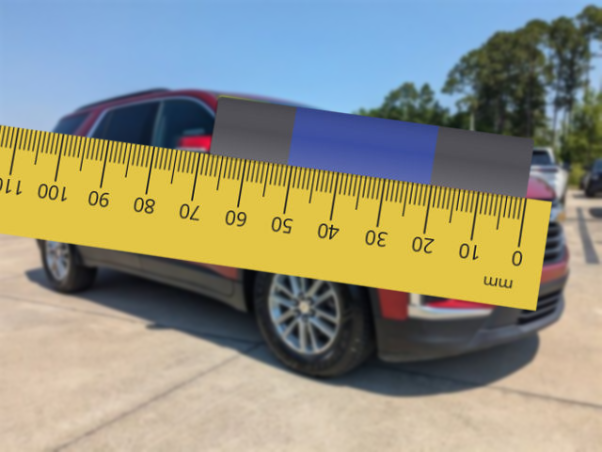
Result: **68** mm
